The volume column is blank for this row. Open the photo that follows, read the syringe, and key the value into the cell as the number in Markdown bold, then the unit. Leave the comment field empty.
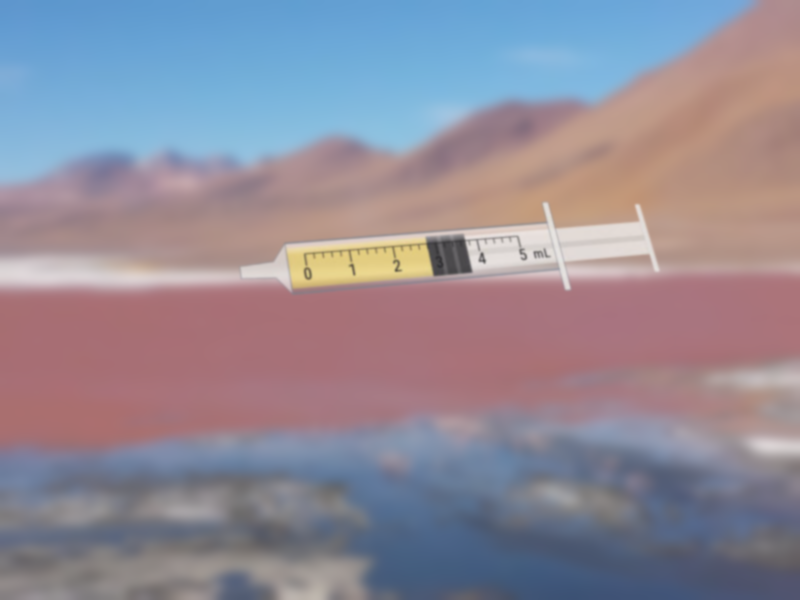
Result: **2.8** mL
